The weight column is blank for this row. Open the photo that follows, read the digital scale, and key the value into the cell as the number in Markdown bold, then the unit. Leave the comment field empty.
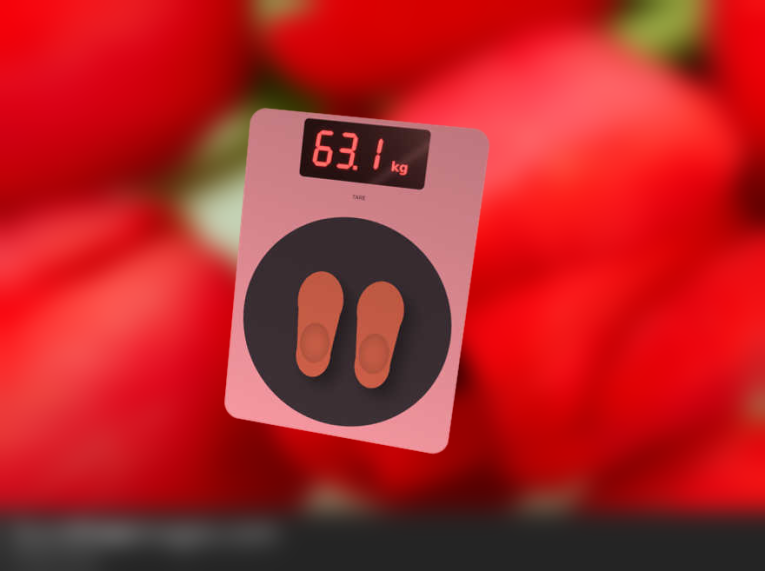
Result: **63.1** kg
